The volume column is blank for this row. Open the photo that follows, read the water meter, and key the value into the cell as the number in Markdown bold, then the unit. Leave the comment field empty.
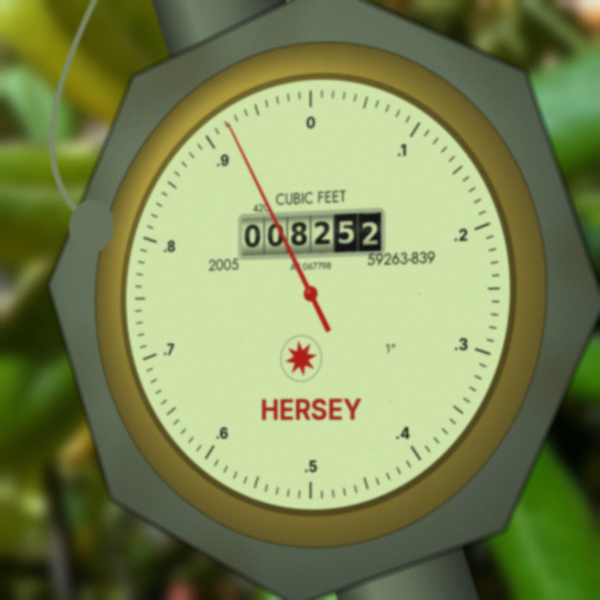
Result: **8251.92** ft³
